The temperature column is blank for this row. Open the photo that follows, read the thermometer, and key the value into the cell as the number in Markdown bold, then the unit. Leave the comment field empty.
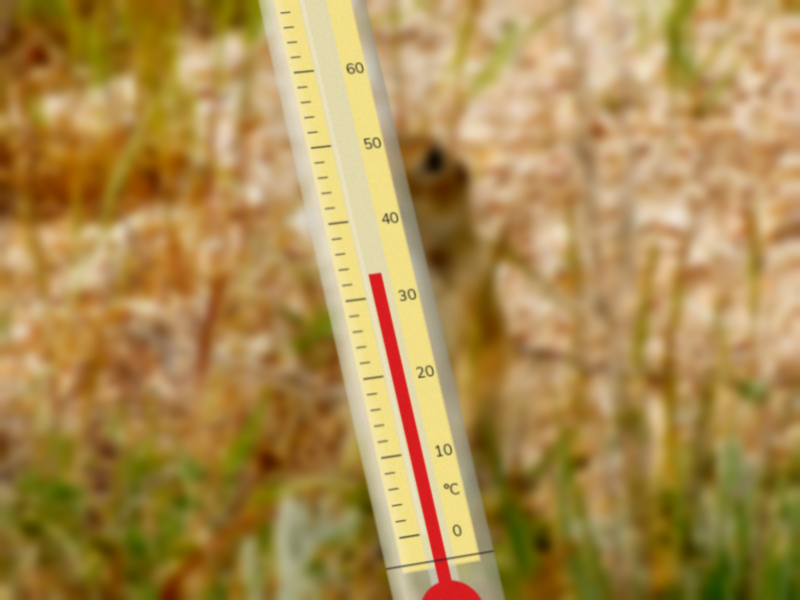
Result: **33** °C
